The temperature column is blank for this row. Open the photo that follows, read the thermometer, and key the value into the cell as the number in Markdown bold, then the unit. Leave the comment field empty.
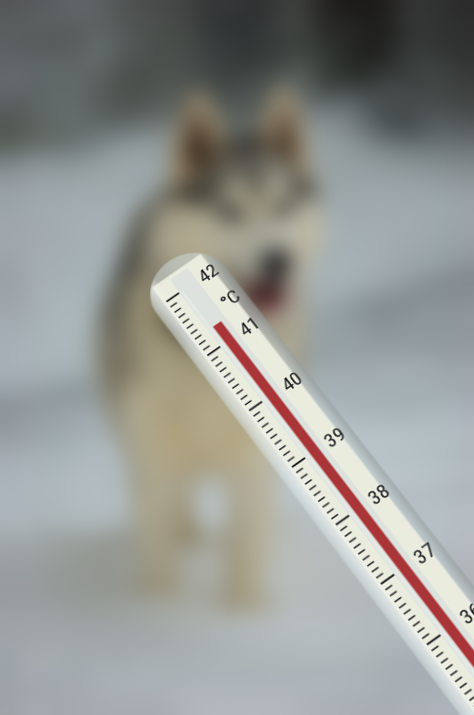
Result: **41.3** °C
